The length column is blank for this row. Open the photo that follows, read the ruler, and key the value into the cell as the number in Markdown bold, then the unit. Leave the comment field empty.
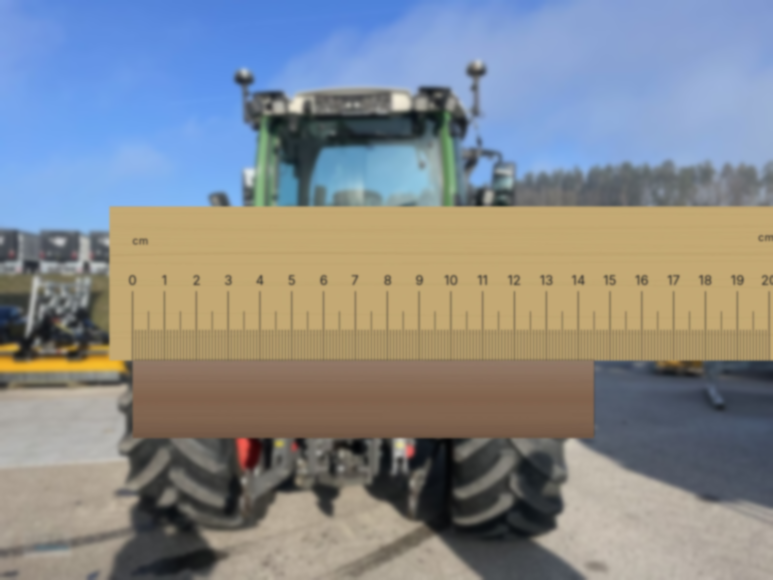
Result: **14.5** cm
